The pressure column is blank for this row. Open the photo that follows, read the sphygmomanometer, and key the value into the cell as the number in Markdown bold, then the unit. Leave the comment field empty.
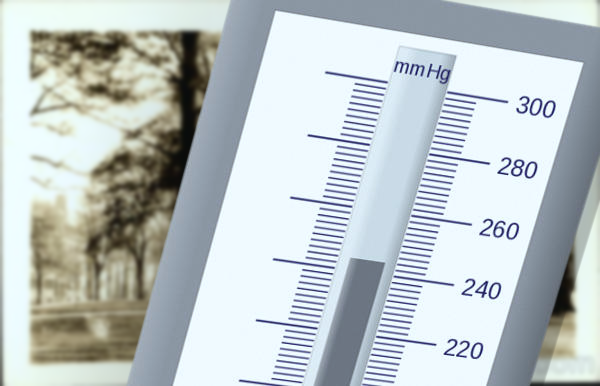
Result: **244** mmHg
